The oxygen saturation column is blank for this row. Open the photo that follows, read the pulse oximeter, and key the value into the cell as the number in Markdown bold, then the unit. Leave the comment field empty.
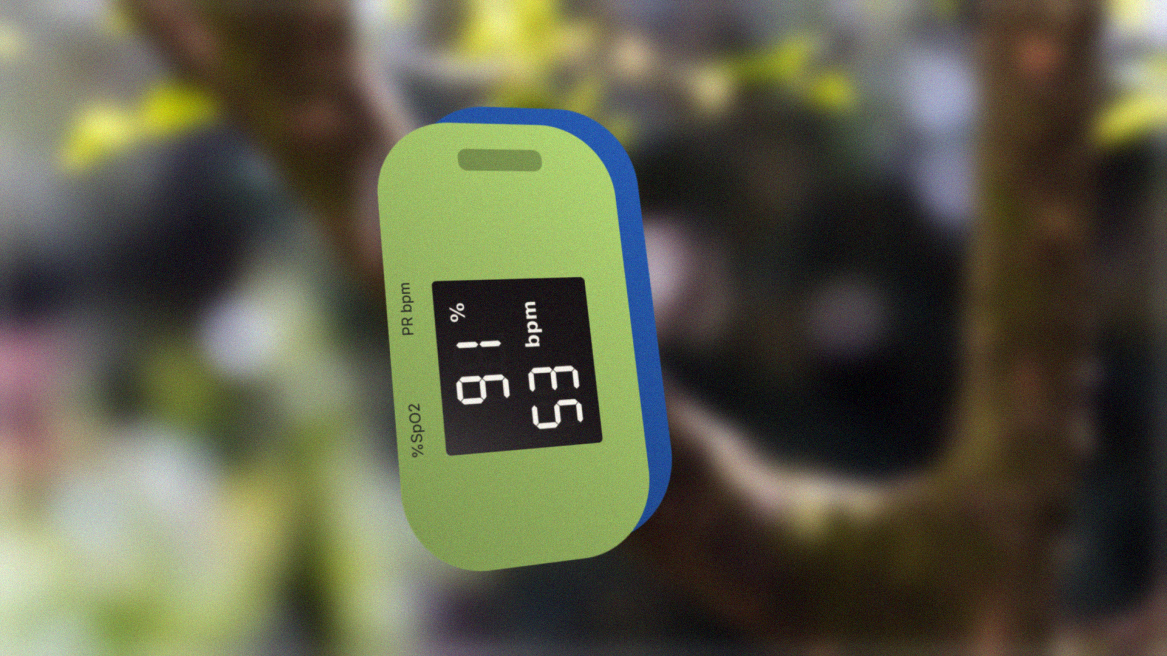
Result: **91** %
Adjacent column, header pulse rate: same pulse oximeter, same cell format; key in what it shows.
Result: **53** bpm
